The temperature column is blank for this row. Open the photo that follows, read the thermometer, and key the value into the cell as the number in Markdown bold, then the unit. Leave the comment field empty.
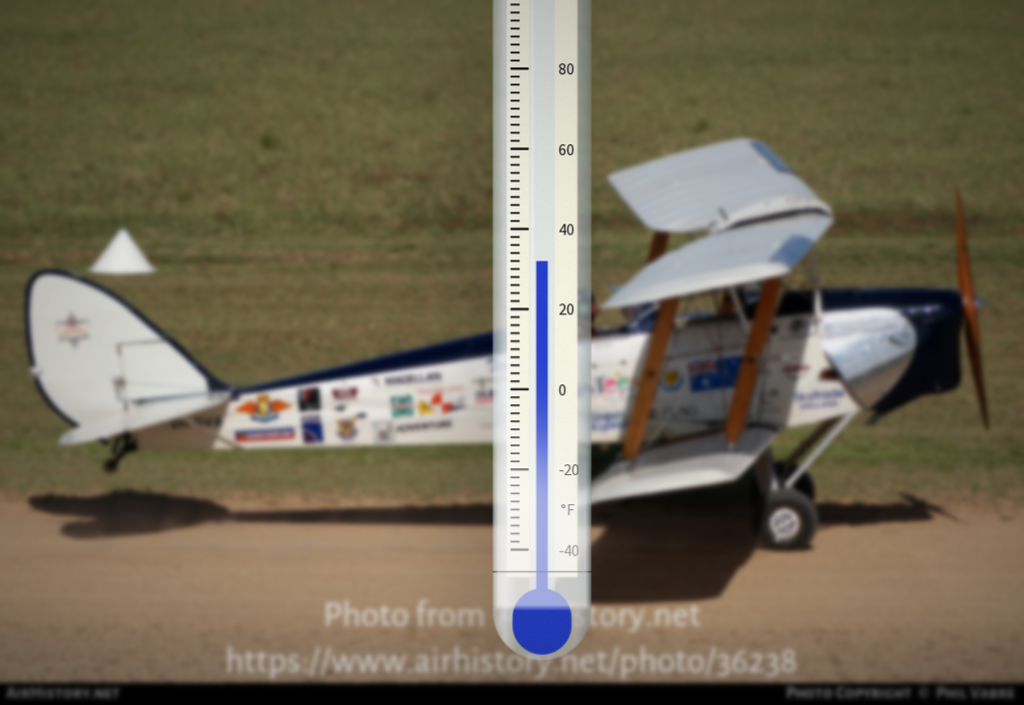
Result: **32** °F
